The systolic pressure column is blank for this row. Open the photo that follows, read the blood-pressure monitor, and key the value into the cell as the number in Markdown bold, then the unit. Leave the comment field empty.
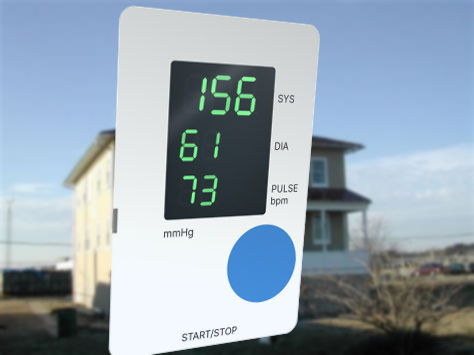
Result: **156** mmHg
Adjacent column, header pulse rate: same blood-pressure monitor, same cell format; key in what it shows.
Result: **73** bpm
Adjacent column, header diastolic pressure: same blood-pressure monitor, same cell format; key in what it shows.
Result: **61** mmHg
